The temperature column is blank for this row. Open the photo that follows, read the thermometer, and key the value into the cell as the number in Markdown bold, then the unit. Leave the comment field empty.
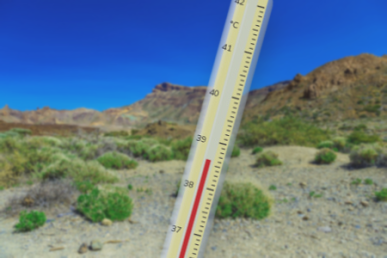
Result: **38.6** °C
